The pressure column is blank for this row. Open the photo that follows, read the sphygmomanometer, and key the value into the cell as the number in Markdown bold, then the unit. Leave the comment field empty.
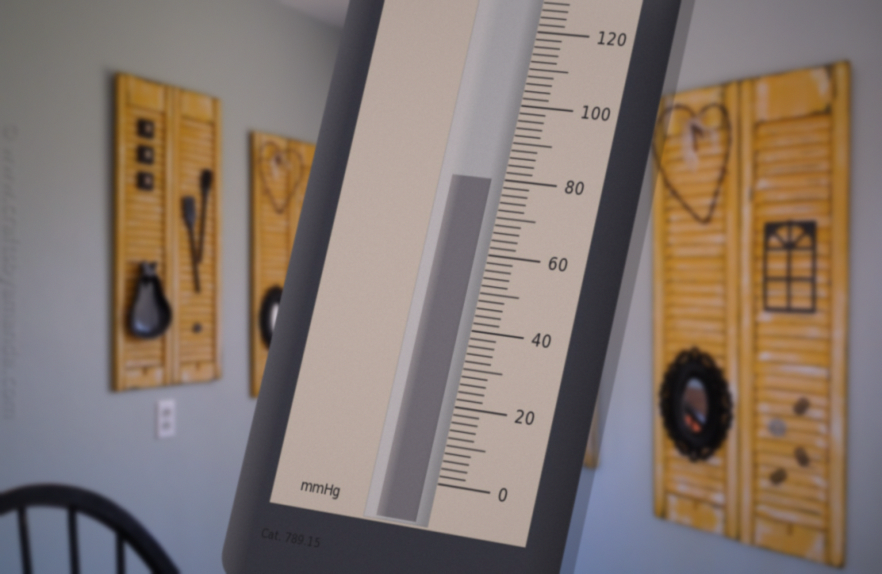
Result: **80** mmHg
